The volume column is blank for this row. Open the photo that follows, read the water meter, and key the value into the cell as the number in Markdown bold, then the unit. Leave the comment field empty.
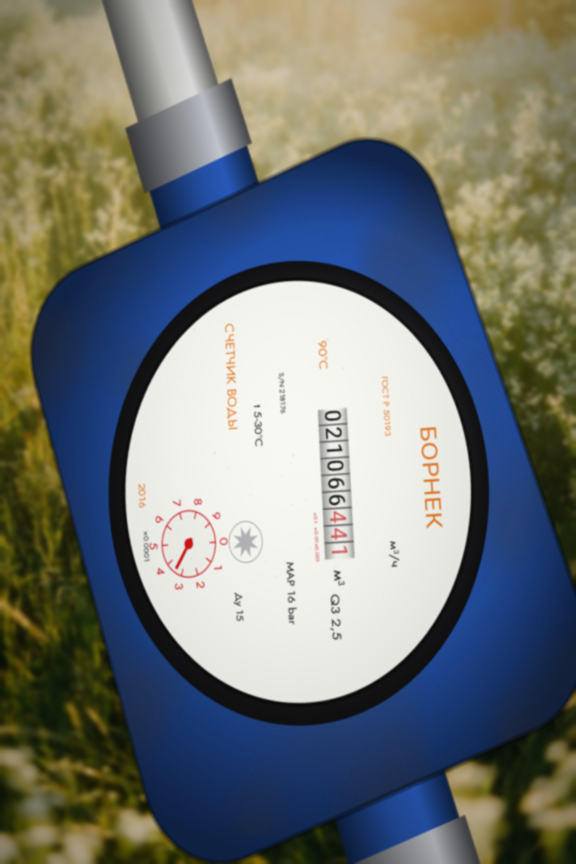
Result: **21066.4413** m³
